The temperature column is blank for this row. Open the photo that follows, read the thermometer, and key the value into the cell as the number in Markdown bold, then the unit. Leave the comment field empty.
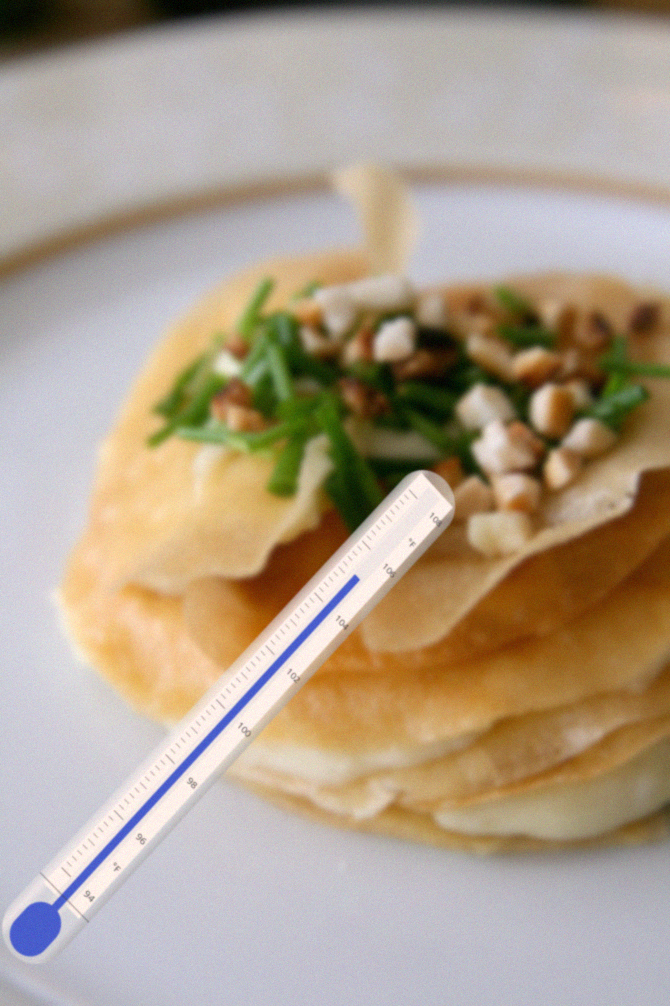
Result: **105.2** °F
